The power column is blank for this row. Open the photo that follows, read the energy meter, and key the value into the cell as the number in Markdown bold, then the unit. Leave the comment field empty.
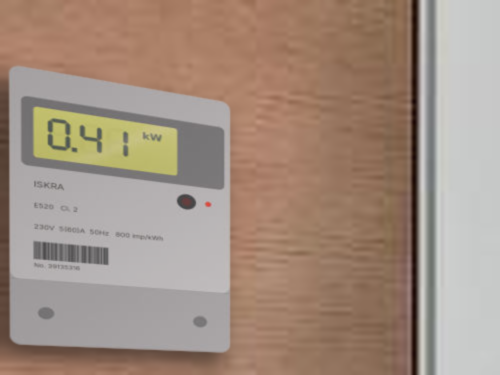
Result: **0.41** kW
